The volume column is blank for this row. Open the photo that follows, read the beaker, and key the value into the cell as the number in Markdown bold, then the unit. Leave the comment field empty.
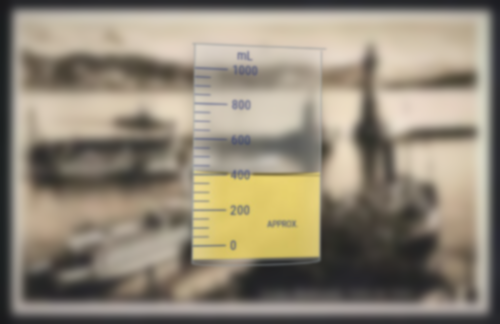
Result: **400** mL
